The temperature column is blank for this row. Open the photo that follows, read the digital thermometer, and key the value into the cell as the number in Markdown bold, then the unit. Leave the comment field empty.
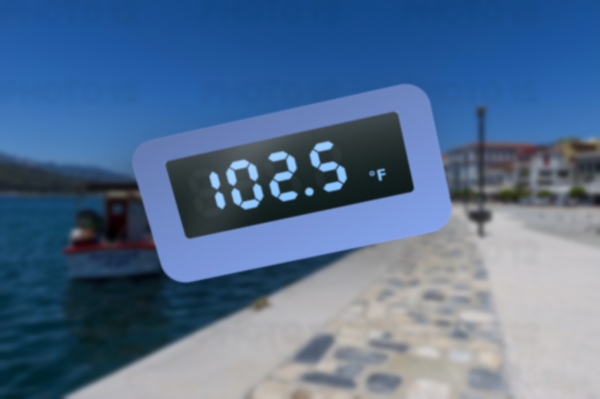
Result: **102.5** °F
